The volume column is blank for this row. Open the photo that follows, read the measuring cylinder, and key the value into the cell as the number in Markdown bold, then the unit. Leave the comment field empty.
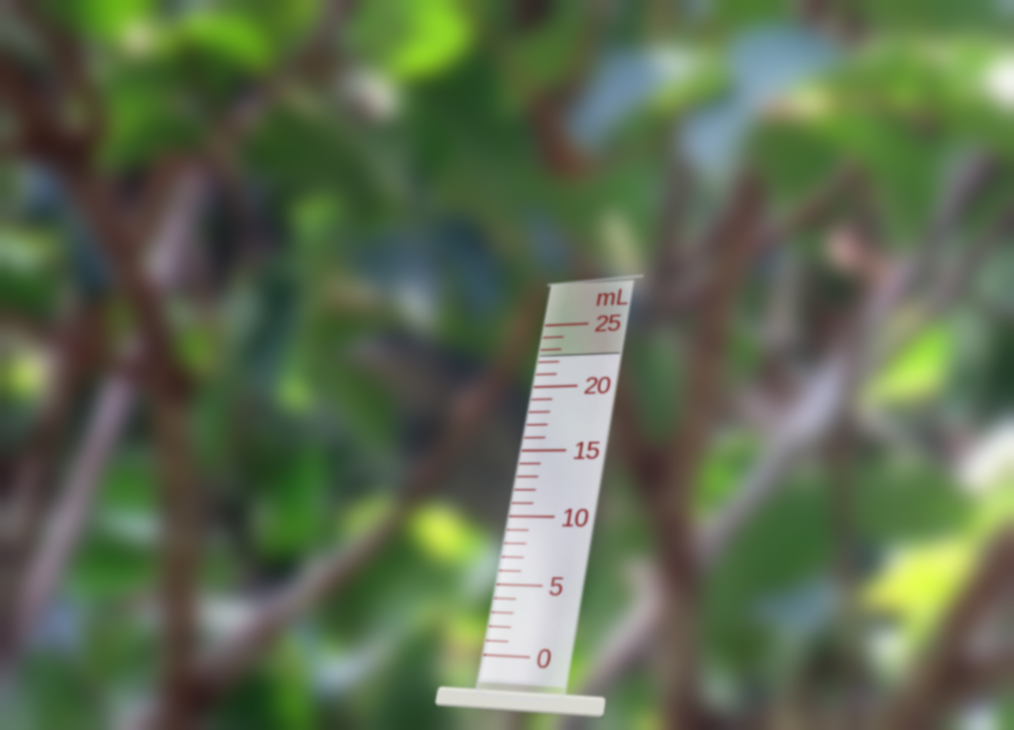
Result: **22.5** mL
